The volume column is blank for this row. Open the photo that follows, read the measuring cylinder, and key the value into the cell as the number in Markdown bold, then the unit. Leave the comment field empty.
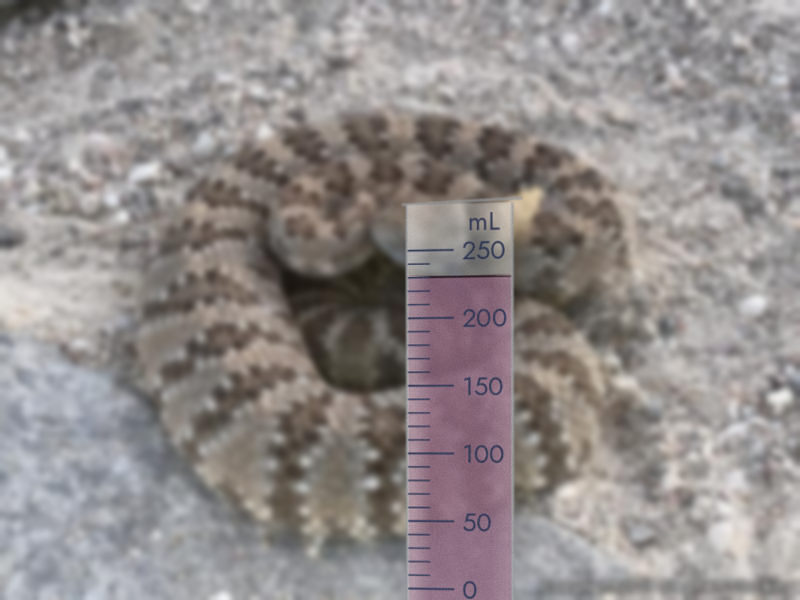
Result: **230** mL
